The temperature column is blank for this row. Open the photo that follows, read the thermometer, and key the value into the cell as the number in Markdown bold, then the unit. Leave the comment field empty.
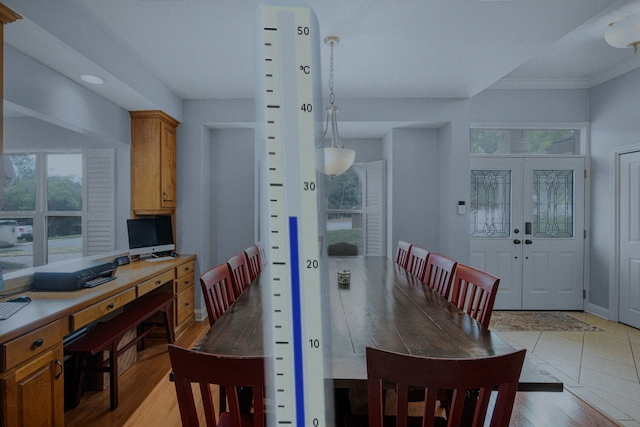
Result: **26** °C
